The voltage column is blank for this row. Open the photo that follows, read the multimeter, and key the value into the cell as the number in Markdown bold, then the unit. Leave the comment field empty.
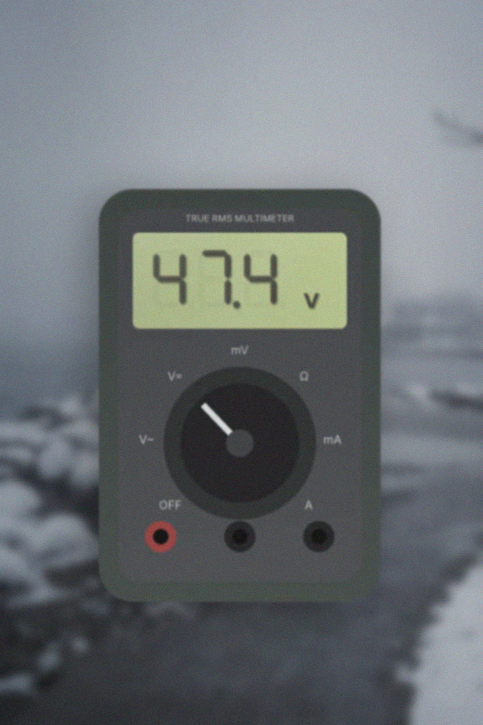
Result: **47.4** V
